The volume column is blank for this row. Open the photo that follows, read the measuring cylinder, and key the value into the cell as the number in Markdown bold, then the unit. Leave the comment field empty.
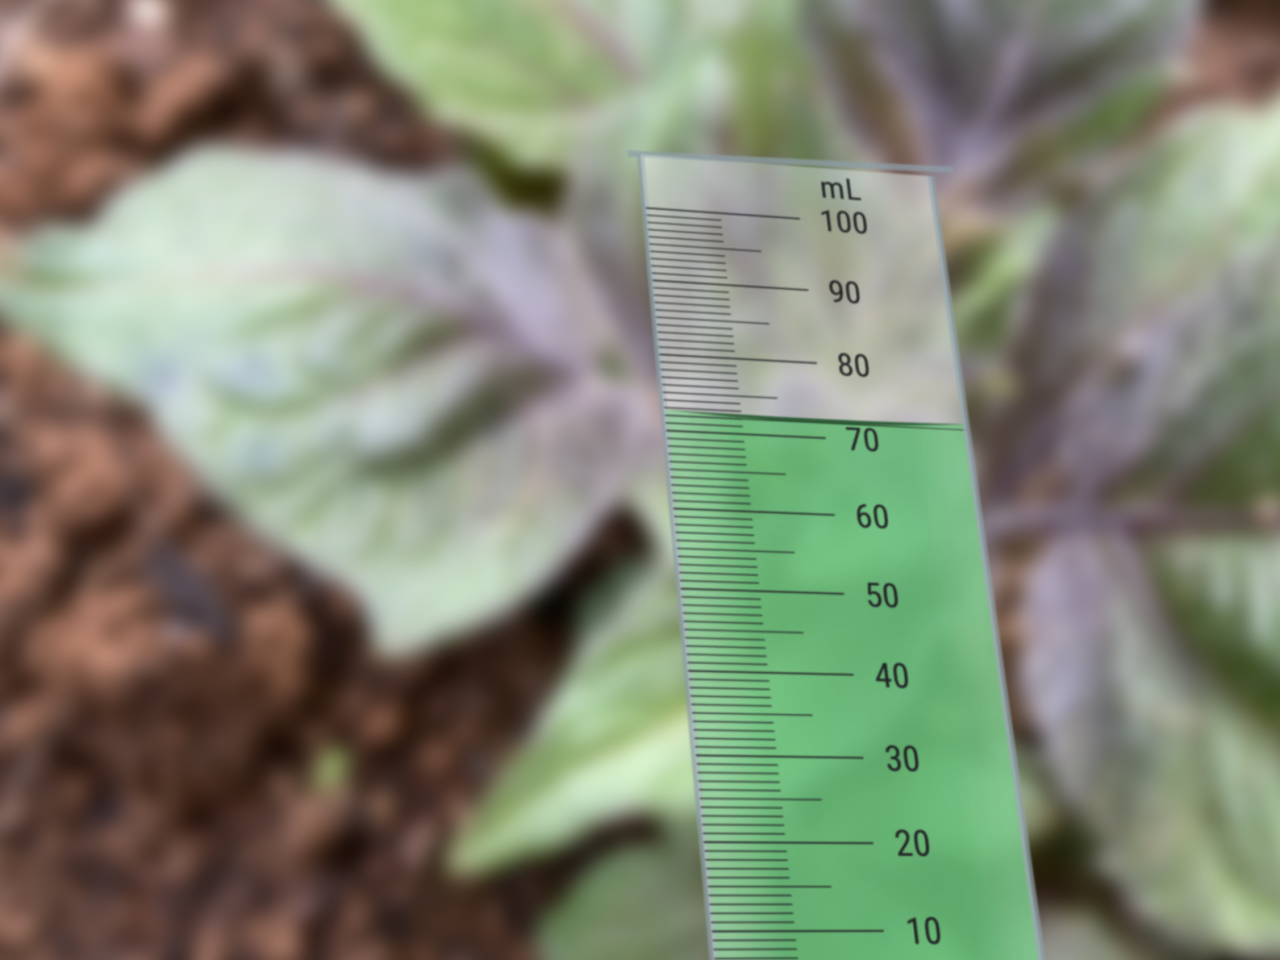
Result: **72** mL
